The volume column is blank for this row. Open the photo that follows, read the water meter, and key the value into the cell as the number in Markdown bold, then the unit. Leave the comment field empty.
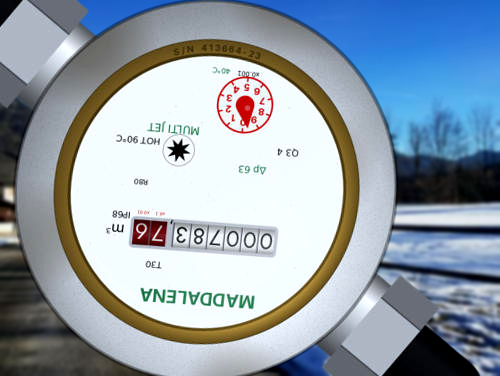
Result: **783.759** m³
